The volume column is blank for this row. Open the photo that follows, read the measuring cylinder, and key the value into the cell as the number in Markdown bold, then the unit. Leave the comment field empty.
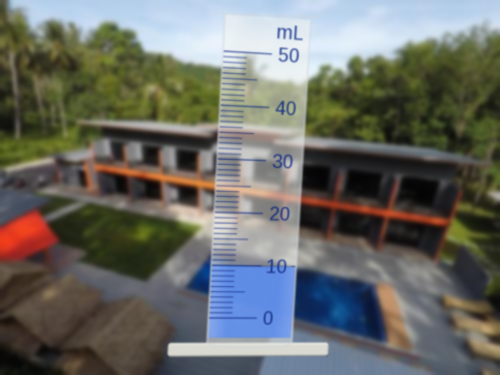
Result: **10** mL
